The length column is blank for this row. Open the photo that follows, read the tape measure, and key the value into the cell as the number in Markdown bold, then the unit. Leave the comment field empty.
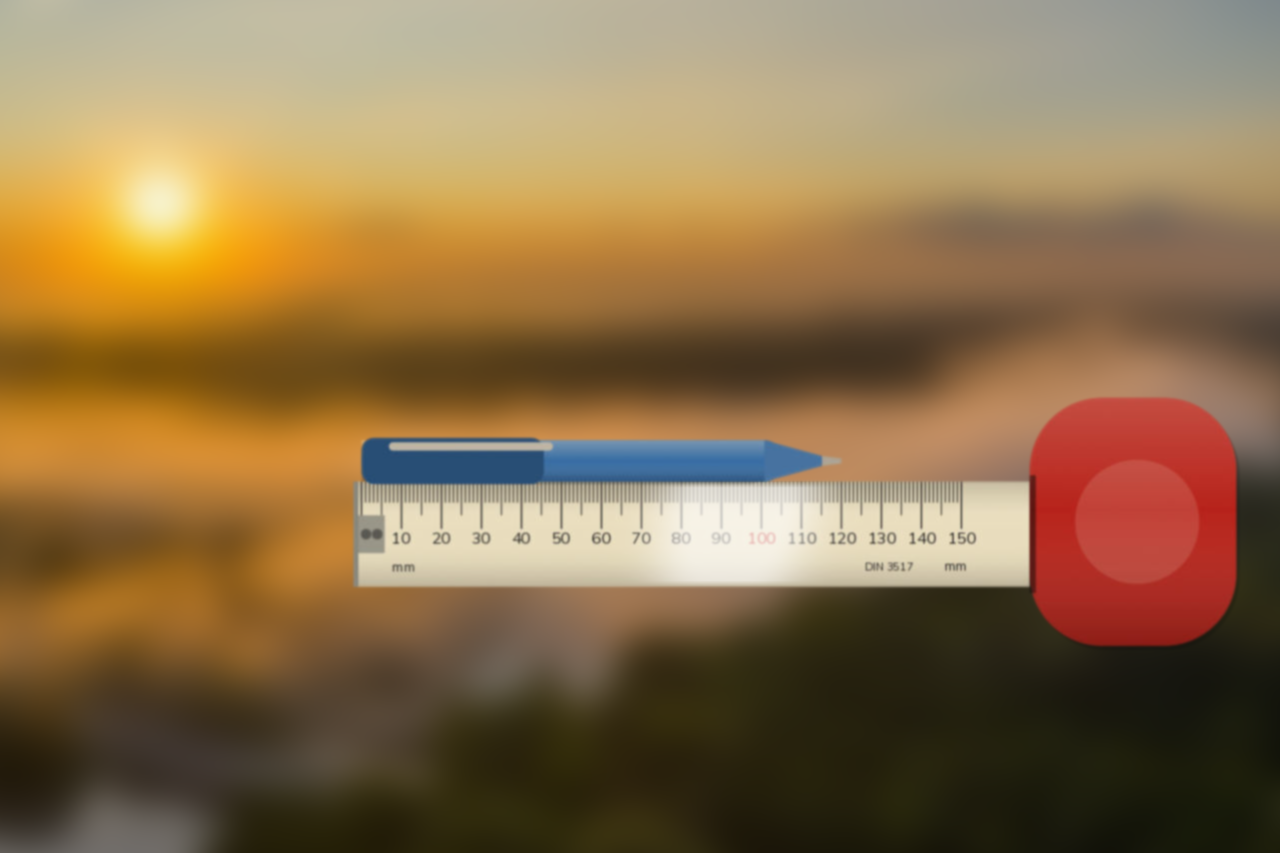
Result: **120** mm
